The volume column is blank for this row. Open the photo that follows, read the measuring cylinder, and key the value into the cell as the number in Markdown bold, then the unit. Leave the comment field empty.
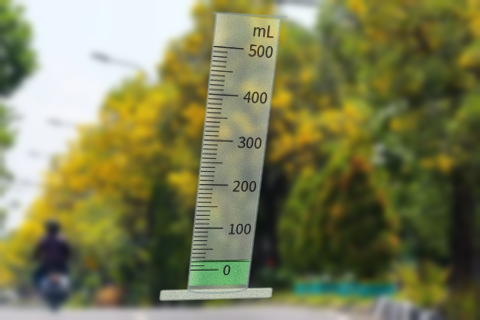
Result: **20** mL
